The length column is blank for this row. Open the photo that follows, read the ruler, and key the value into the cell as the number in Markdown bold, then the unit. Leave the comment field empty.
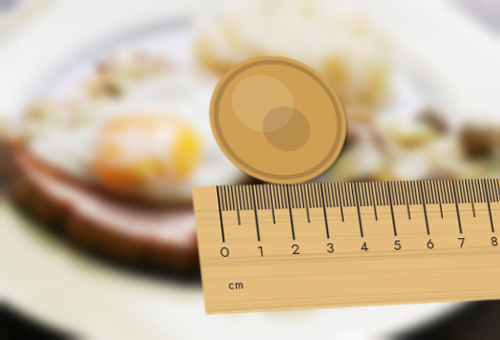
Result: **4** cm
